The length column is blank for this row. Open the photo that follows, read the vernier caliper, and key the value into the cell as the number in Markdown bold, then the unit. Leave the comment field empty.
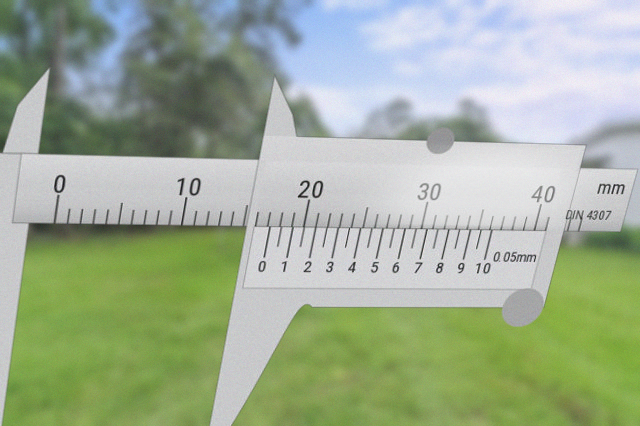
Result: **17.2** mm
